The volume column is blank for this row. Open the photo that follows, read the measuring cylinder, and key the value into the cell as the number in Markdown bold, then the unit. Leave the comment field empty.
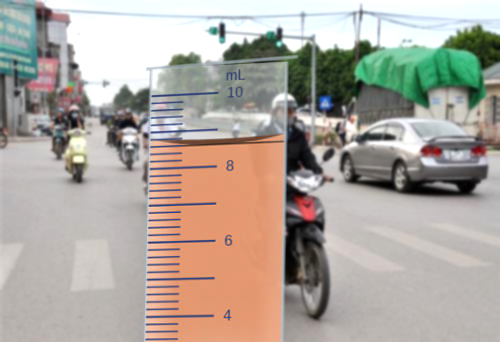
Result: **8.6** mL
